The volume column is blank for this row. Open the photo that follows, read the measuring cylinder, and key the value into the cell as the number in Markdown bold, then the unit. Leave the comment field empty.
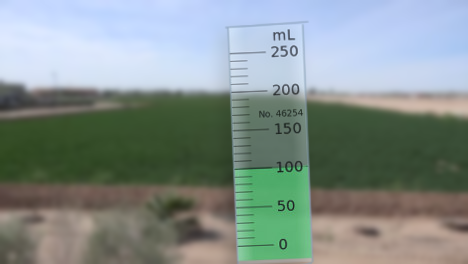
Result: **100** mL
